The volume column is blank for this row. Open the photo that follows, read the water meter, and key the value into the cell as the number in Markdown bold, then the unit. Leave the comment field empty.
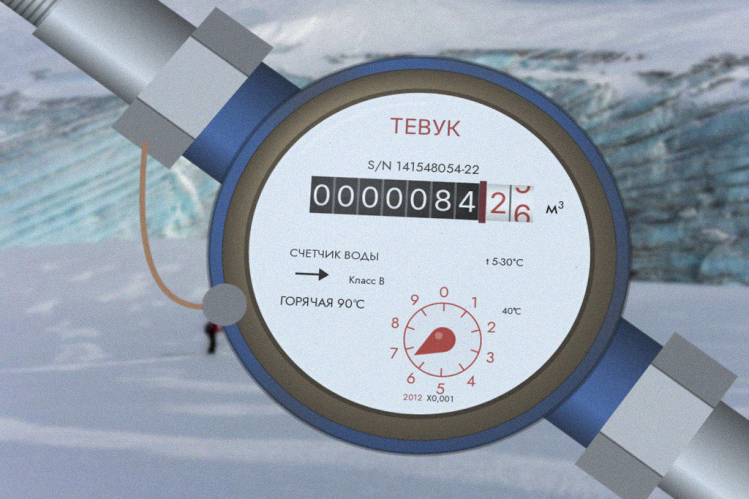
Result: **84.256** m³
